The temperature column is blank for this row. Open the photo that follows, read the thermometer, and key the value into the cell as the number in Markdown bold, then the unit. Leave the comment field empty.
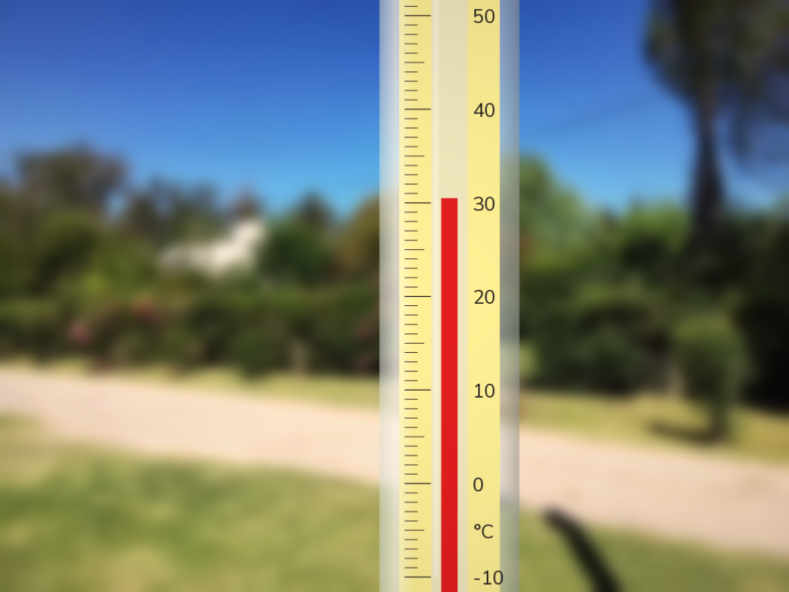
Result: **30.5** °C
